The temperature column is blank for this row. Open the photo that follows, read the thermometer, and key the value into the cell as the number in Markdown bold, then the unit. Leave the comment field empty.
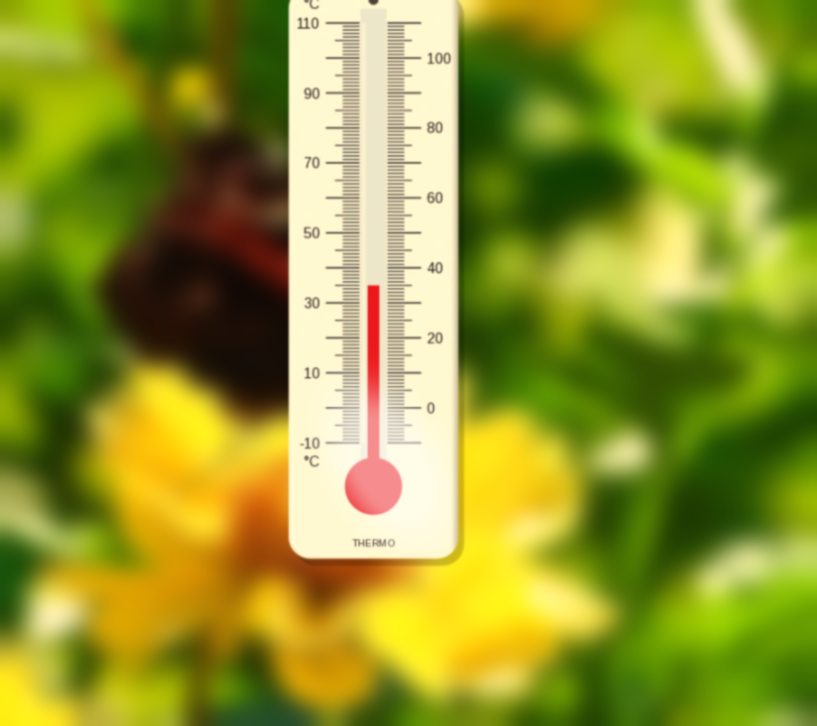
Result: **35** °C
